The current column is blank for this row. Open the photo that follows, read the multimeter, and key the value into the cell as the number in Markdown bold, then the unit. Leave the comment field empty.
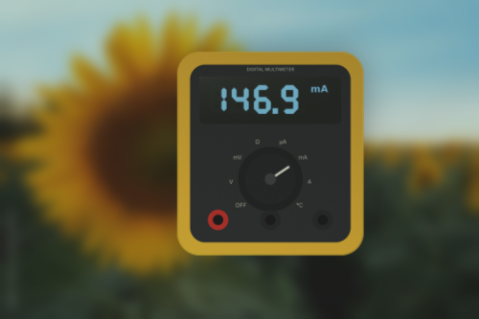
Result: **146.9** mA
